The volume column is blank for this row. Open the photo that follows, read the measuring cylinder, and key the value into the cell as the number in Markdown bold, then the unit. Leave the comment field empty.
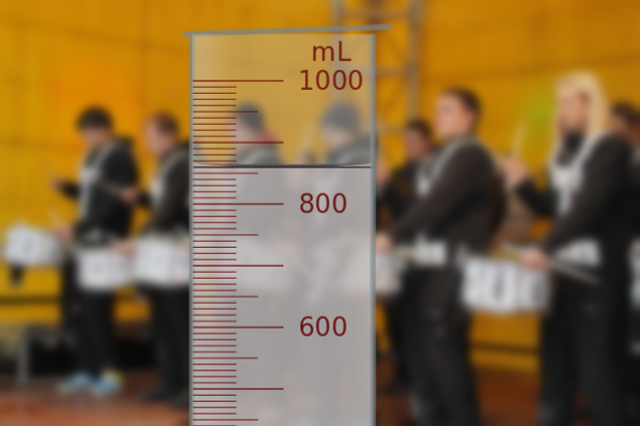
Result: **860** mL
